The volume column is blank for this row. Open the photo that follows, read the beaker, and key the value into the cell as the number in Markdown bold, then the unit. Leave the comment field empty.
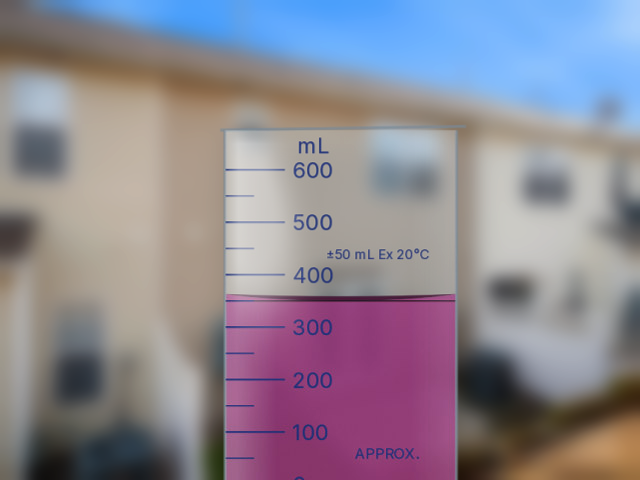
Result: **350** mL
